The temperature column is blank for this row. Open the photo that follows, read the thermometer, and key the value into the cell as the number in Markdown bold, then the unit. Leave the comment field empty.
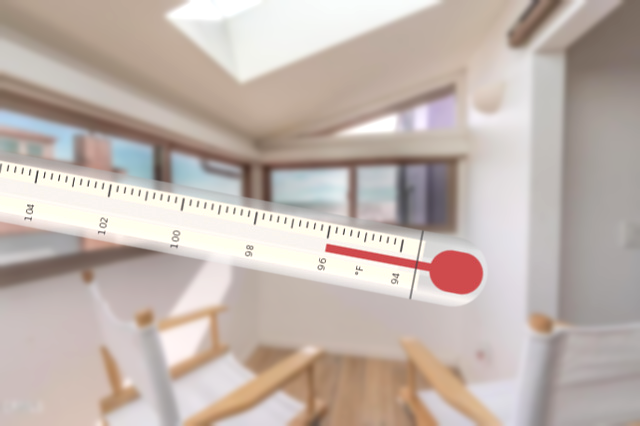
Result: **96** °F
